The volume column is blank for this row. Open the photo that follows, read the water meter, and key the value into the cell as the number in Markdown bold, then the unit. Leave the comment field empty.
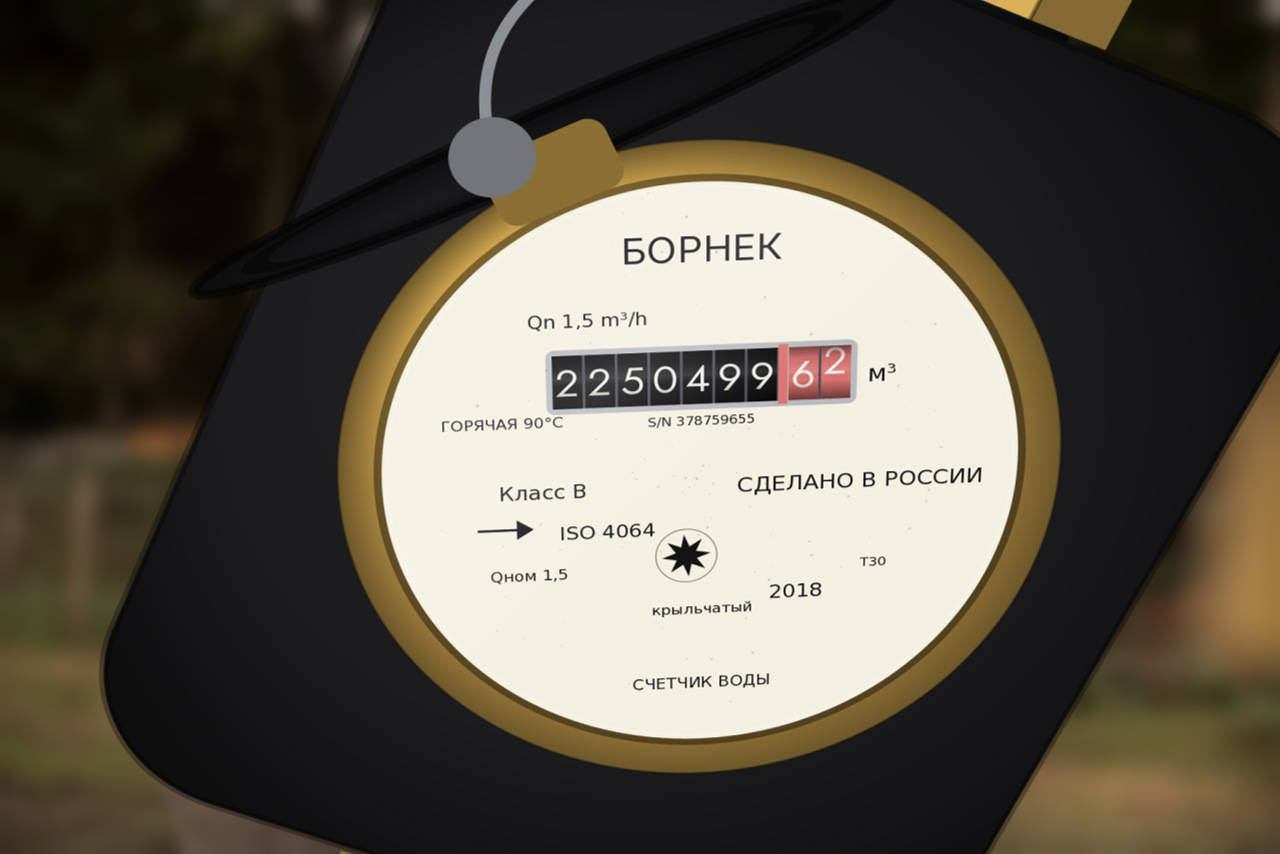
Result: **2250499.62** m³
